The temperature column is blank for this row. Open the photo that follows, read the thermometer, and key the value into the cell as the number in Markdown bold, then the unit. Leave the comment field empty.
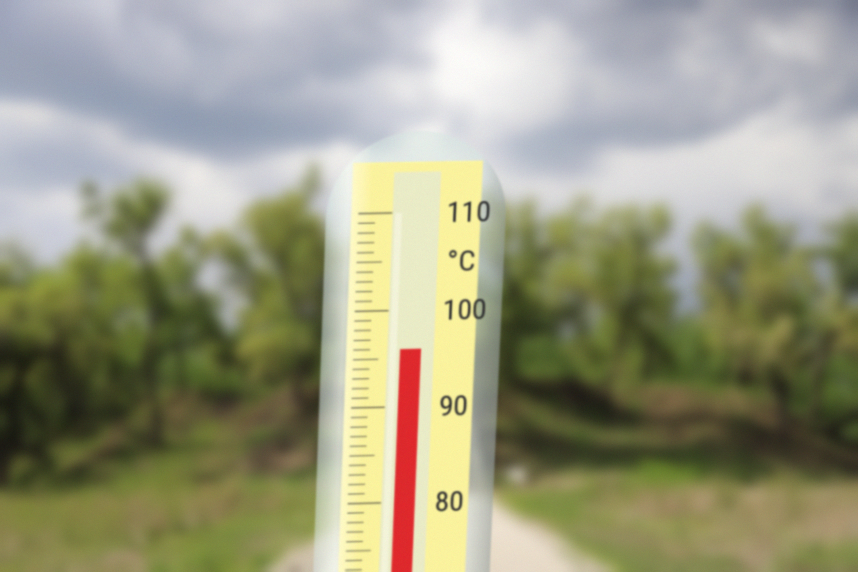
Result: **96** °C
